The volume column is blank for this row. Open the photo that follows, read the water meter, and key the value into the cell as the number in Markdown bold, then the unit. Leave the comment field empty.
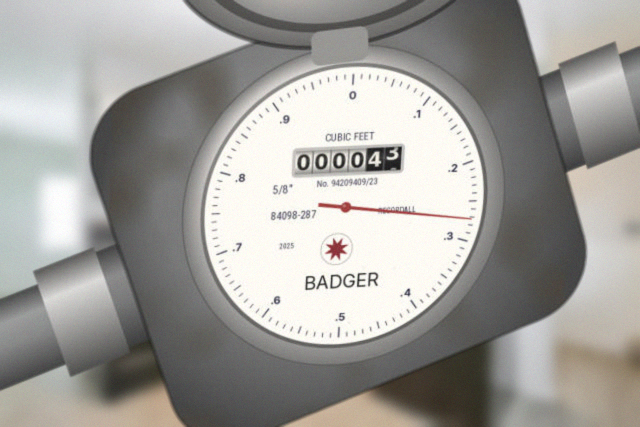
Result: **43.27** ft³
